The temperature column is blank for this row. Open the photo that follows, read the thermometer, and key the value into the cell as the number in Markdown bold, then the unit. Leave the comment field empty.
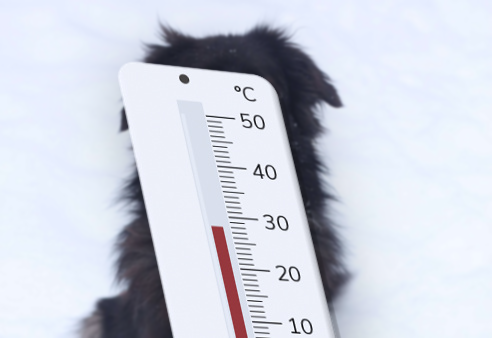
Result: **28** °C
